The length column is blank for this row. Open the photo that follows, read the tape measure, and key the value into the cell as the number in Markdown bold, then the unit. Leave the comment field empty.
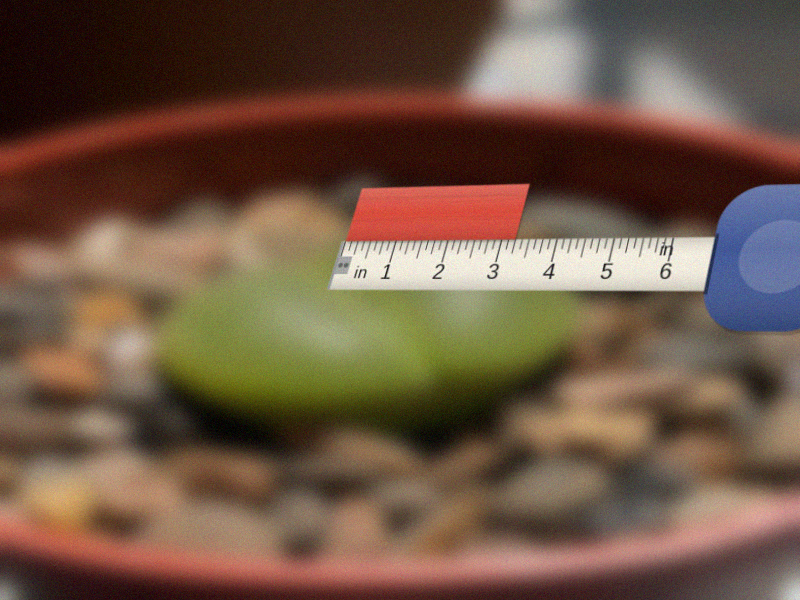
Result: **3.25** in
